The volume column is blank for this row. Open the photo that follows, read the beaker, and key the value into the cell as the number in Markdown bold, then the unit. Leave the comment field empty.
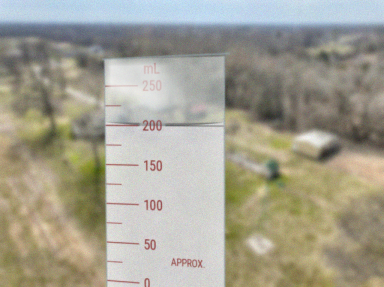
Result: **200** mL
